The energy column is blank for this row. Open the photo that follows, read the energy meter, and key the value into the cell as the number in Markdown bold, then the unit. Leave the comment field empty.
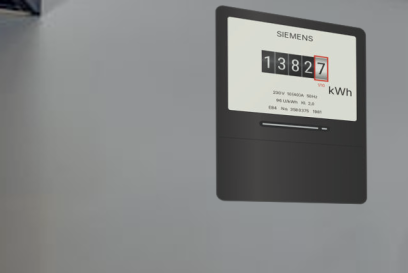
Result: **1382.7** kWh
